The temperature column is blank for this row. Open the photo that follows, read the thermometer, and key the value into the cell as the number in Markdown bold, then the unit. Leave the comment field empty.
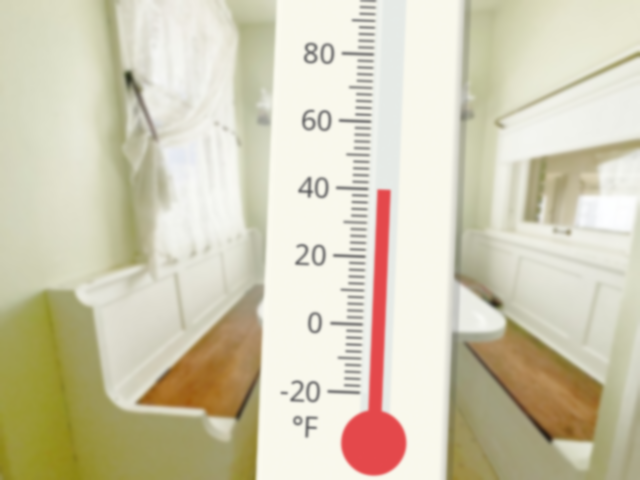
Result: **40** °F
